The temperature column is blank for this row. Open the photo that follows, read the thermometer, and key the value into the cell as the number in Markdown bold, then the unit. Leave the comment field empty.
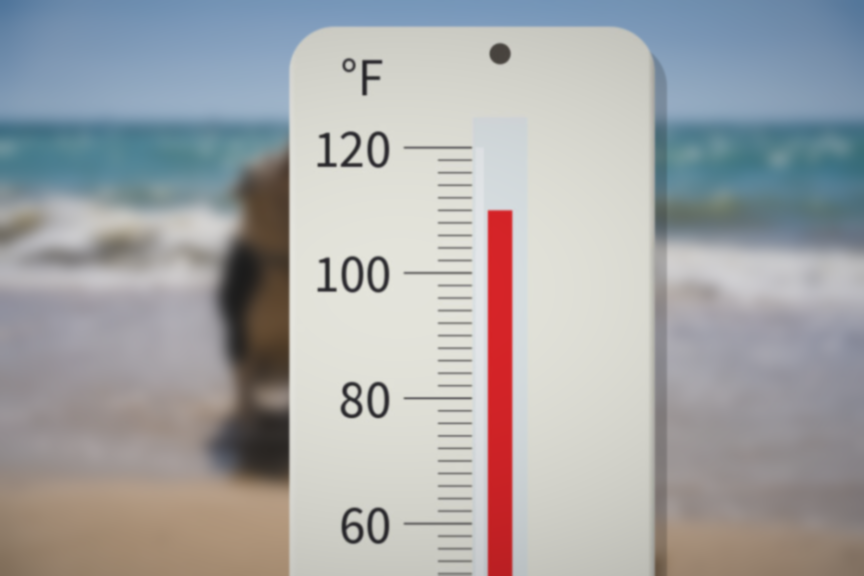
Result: **110** °F
